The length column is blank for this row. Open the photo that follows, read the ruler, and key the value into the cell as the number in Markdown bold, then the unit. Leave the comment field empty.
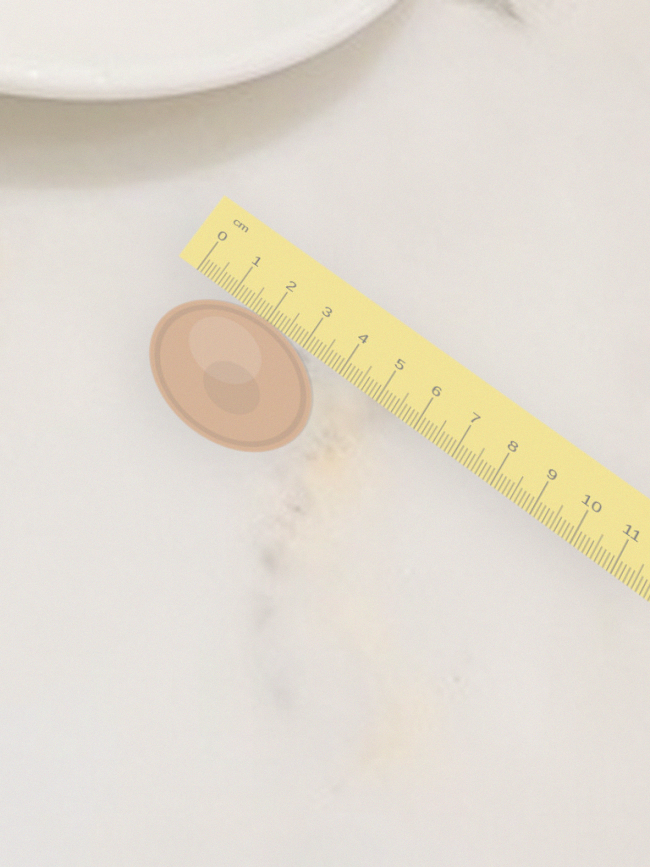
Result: **4** cm
